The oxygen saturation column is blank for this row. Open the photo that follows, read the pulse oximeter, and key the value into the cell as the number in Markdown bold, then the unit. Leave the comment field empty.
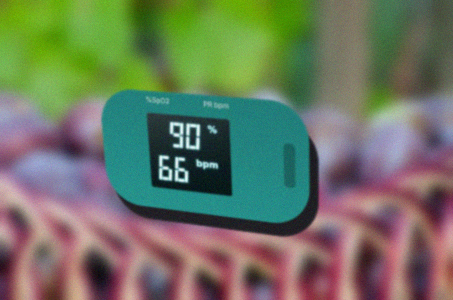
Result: **90** %
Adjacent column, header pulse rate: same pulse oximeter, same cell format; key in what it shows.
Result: **66** bpm
